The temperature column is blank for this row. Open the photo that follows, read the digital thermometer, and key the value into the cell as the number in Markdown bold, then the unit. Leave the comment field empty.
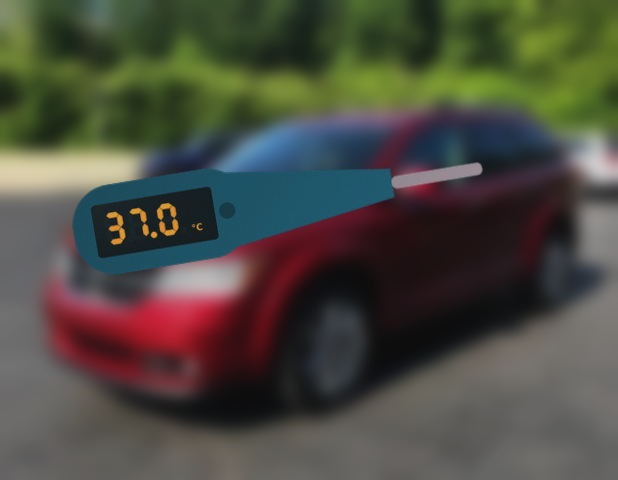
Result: **37.0** °C
